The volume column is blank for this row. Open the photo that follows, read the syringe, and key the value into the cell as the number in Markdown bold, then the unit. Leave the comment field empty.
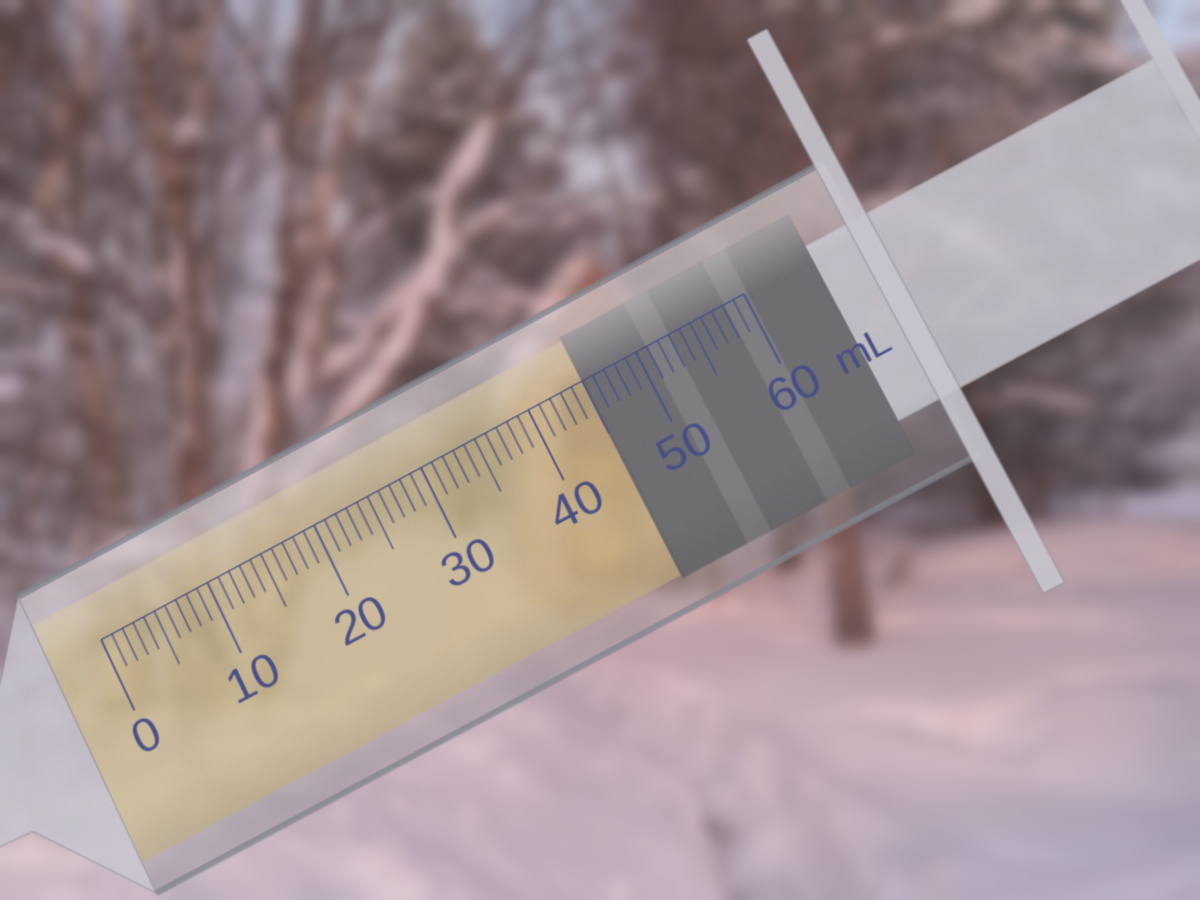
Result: **45** mL
